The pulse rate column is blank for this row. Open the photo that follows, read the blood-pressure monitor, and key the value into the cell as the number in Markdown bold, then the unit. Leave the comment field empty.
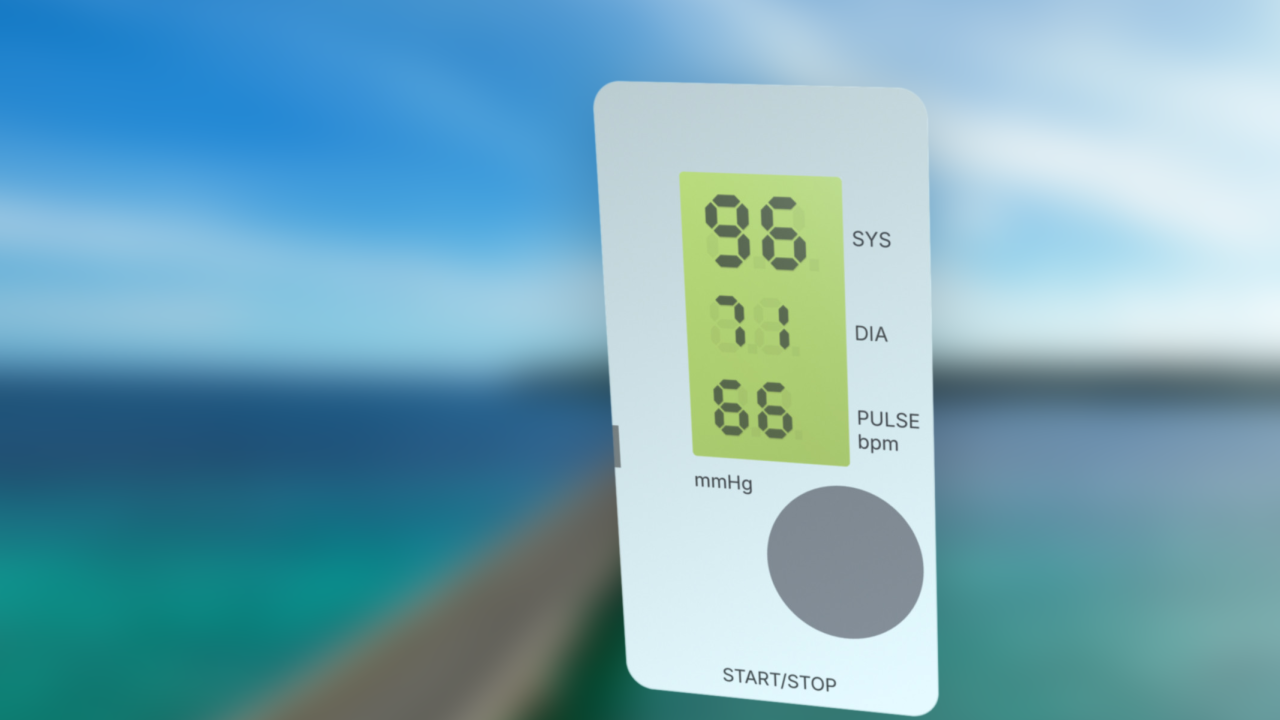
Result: **66** bpm
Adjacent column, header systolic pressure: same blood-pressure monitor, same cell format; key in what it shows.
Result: **96** mmHg
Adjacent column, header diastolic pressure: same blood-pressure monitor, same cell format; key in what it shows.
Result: **71** mmHg
